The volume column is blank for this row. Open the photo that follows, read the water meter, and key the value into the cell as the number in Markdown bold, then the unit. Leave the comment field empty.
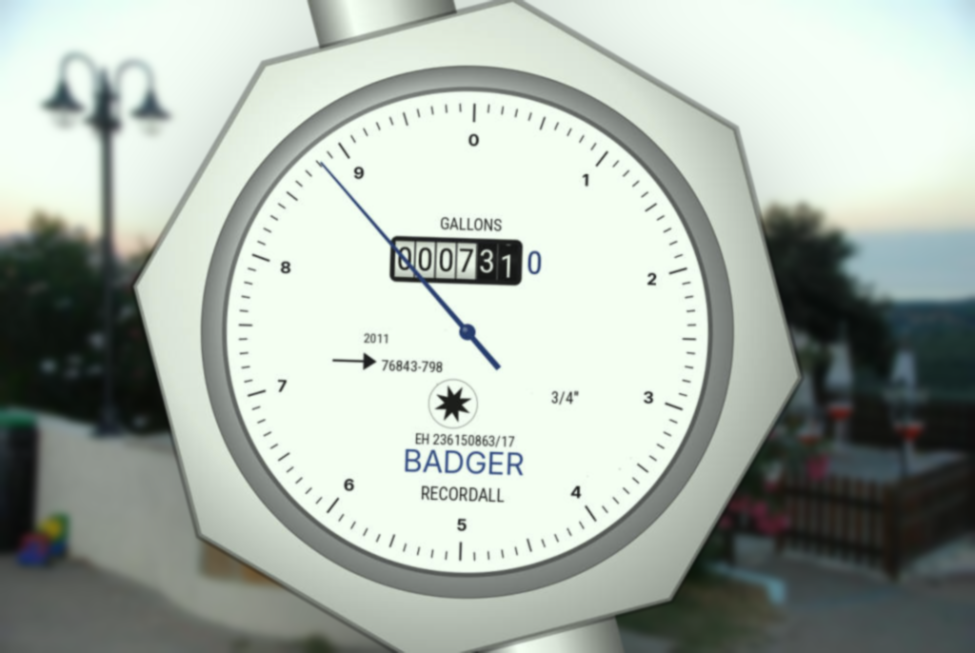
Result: **7308.8** gal
